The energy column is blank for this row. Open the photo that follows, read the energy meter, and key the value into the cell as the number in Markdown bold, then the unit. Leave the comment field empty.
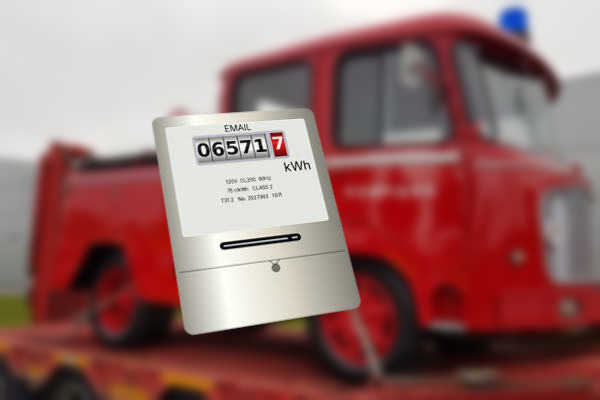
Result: **6571.7** kWh
